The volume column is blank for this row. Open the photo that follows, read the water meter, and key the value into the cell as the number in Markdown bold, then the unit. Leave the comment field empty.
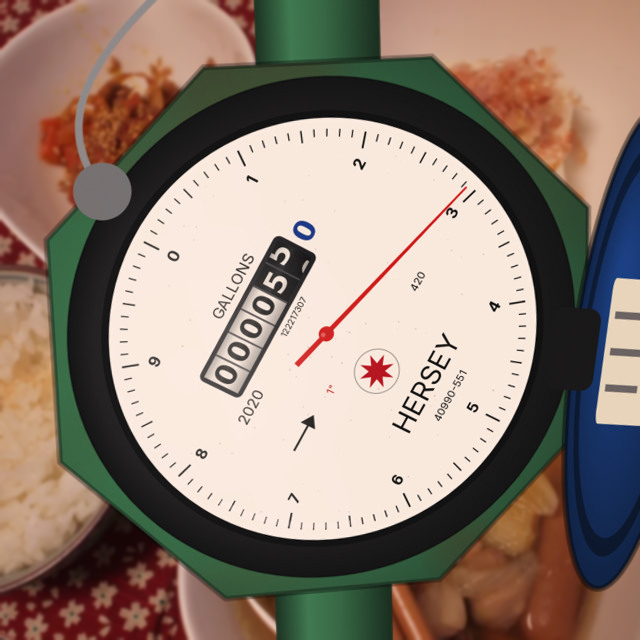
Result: **552.9** gal
